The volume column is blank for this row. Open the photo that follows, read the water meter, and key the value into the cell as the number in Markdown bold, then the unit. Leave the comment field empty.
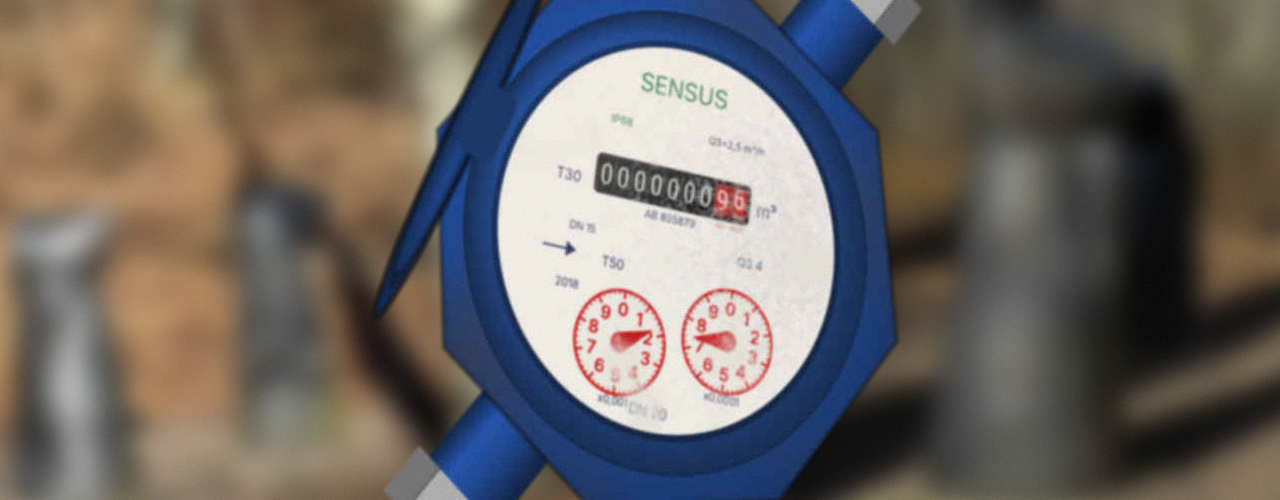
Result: **0.9617** m³
